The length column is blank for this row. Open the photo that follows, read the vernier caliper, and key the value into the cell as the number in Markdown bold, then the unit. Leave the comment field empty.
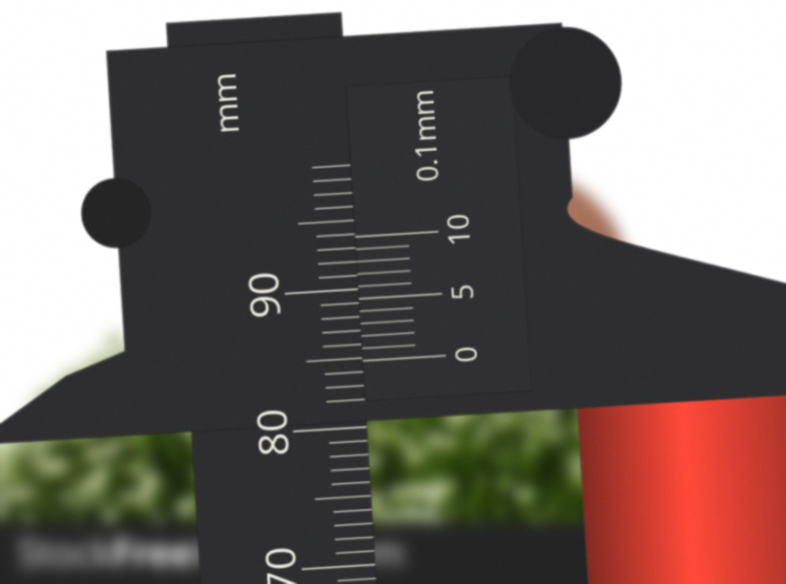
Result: **84.8** mm
